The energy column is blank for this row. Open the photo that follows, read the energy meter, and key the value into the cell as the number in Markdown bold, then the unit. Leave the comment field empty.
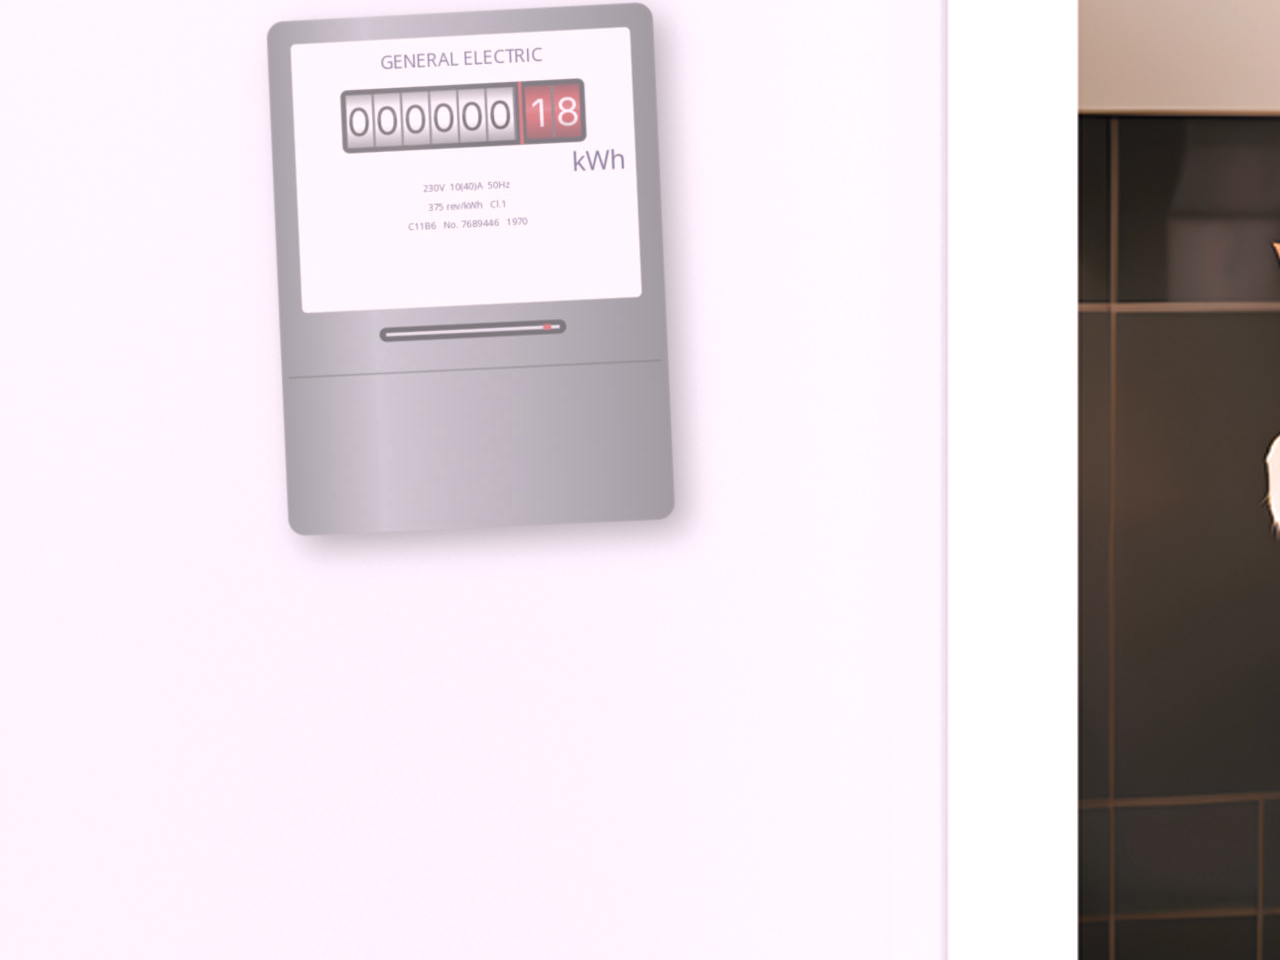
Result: **0.18** kWh
